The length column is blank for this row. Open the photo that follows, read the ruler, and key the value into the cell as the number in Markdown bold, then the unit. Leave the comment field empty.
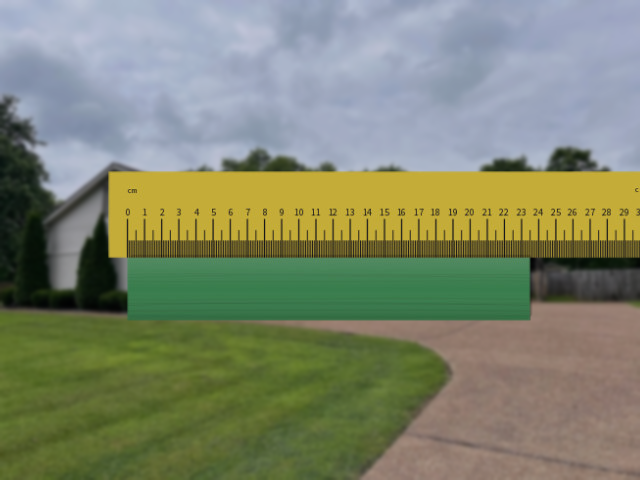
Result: **23.5** cm
